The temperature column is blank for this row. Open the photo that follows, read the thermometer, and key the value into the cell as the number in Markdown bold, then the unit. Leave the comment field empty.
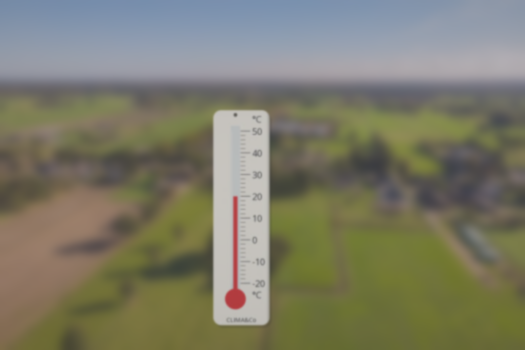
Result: **20** °C
